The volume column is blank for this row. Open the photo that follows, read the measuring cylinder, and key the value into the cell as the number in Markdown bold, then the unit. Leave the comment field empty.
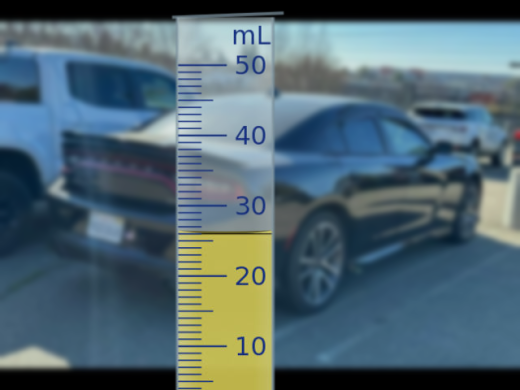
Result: **26** mL
